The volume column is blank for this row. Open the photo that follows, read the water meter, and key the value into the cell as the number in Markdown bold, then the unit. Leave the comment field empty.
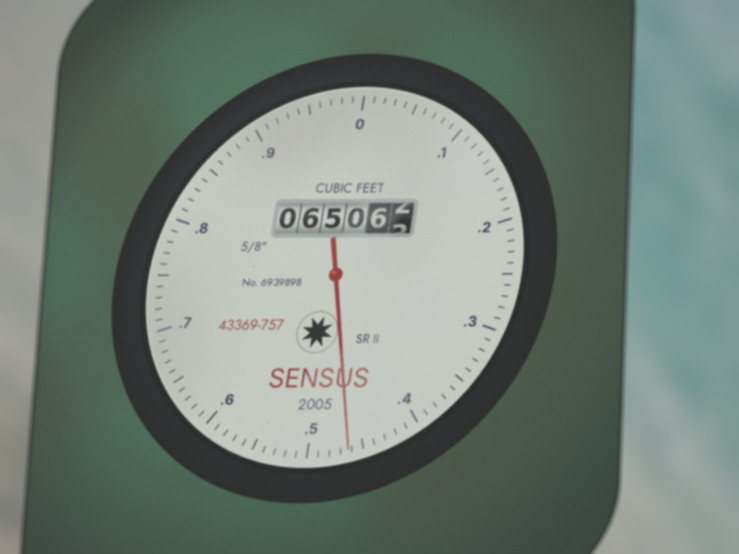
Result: **65062.46** ft³
